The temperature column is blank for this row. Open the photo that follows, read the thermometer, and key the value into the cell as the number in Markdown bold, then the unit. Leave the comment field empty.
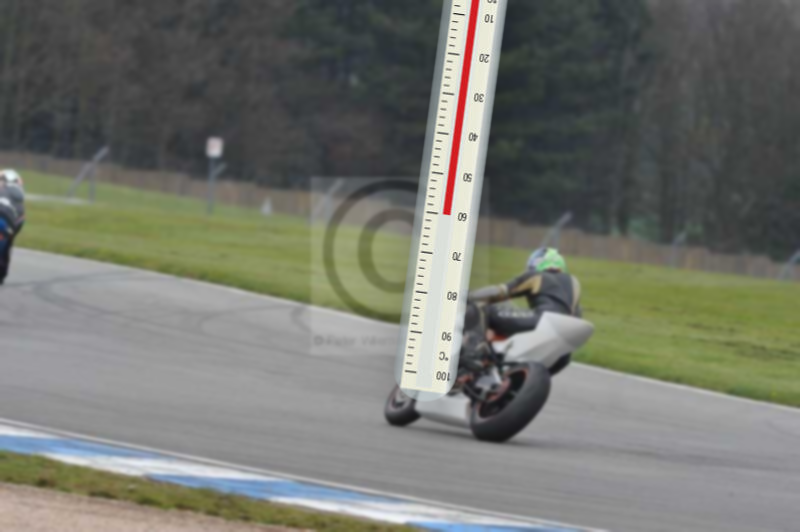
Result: **60** °C
